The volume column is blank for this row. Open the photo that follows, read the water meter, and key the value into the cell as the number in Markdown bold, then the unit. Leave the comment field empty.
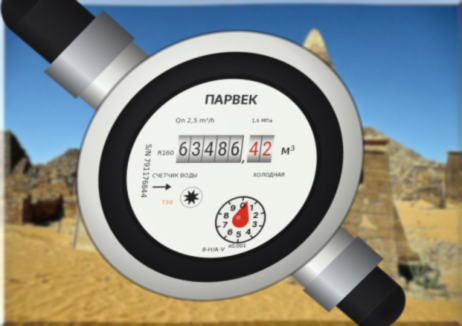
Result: **63486.420** m³
